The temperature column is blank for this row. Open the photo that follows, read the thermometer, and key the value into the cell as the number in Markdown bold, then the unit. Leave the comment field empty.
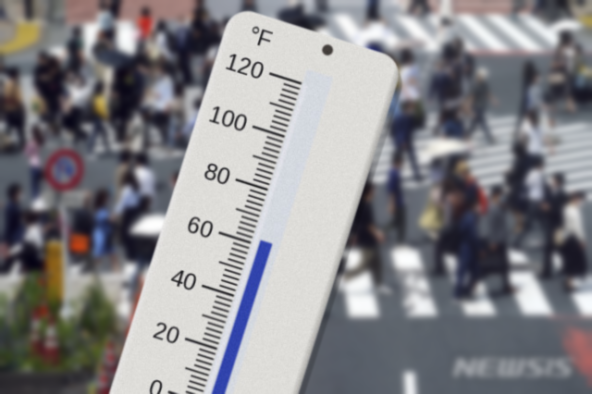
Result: **62** °F
